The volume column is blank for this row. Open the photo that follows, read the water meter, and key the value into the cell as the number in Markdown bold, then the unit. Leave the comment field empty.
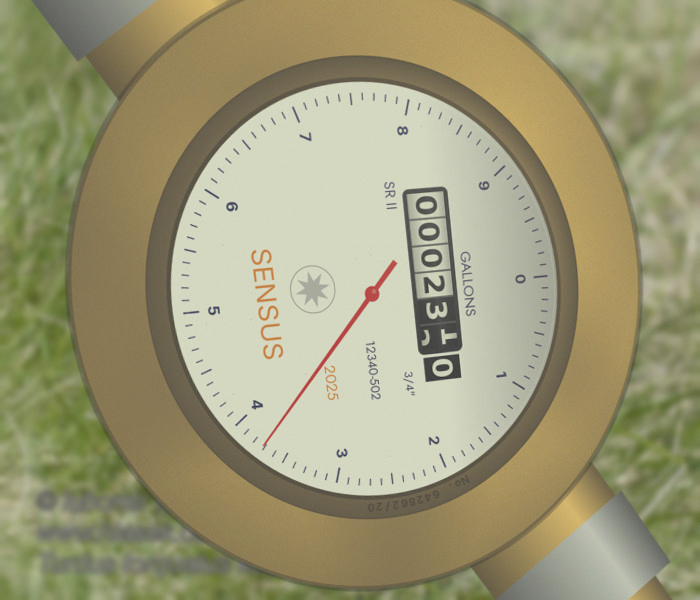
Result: **2313.7** gal
